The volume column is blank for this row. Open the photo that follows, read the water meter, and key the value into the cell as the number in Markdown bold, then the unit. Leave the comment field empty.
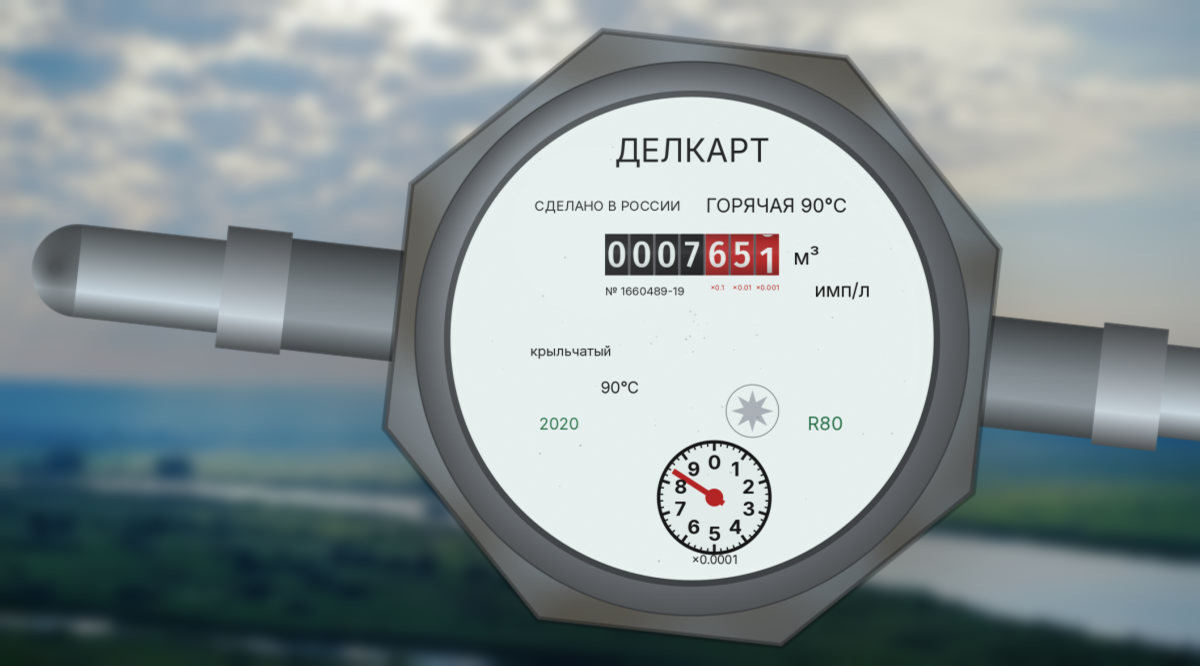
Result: **7.6508** m³
